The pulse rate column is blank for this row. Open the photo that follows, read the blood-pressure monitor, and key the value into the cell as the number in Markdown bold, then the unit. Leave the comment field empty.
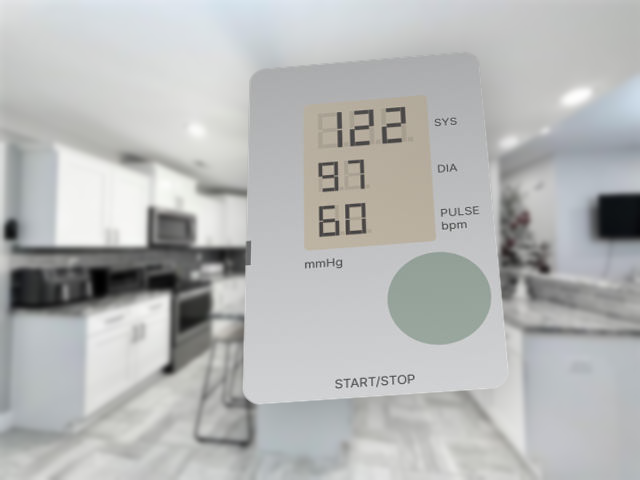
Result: **60** bpm
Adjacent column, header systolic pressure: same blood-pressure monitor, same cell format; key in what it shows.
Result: **122** mmHg
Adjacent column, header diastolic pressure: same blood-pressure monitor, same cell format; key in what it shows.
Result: **97** mmHg
